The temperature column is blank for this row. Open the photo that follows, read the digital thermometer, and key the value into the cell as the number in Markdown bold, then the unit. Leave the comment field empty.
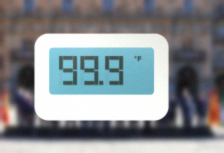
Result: **99.9** °F
